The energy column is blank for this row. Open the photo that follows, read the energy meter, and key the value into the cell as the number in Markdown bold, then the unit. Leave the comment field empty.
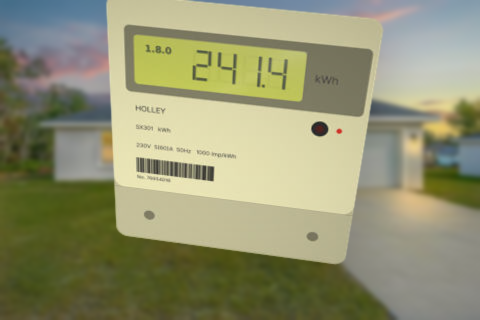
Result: **241.4** kWh
